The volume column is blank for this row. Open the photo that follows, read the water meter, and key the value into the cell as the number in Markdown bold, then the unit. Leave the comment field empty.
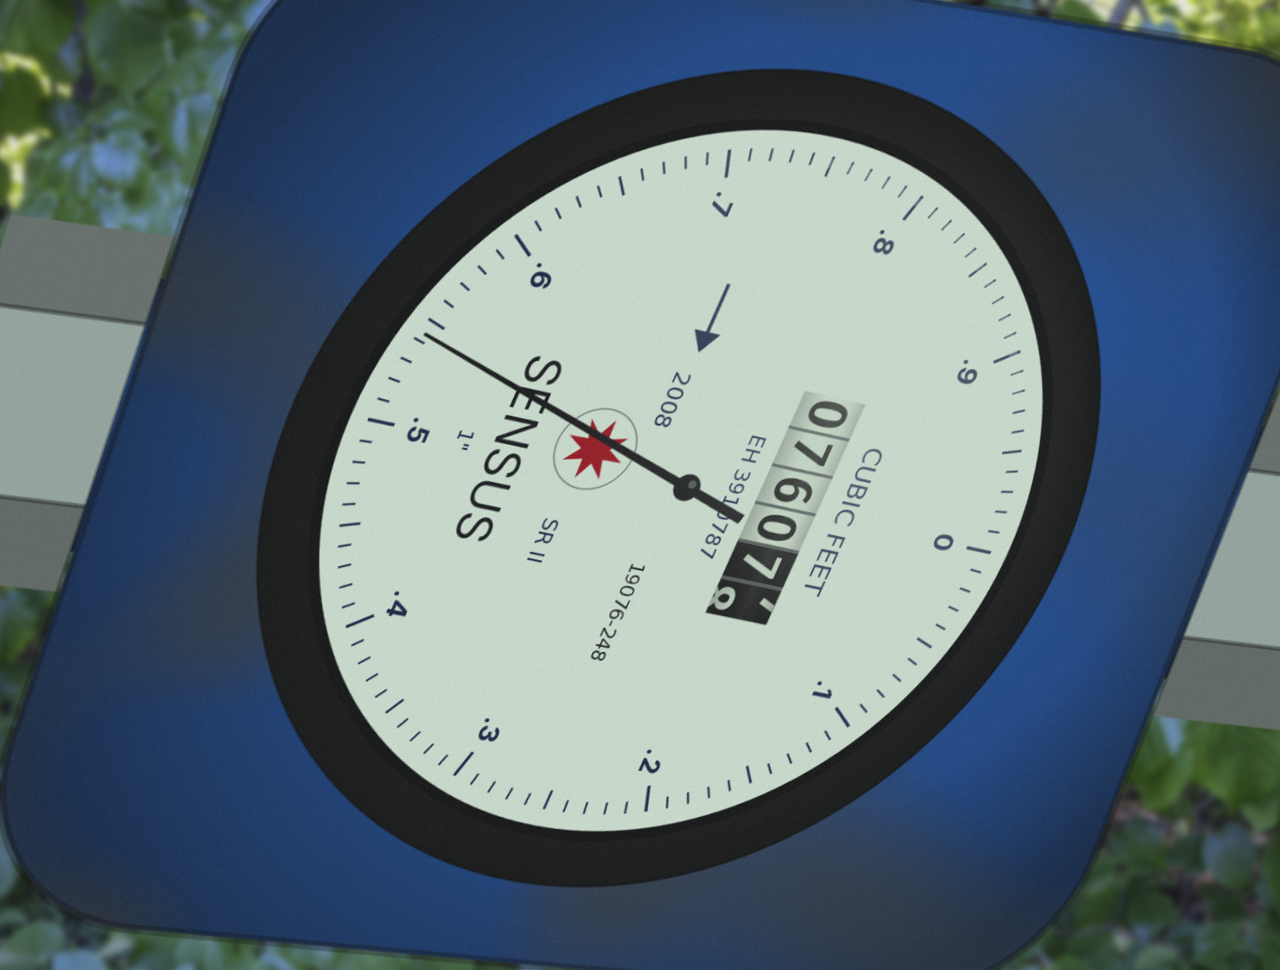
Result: **76077.54** ft³
